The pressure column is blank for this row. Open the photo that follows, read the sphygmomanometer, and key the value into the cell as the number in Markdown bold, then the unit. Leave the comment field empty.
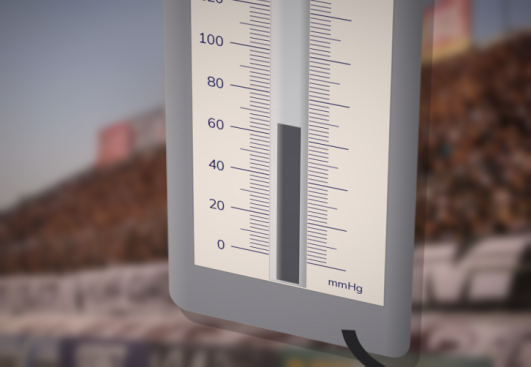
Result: **66** mmHg
